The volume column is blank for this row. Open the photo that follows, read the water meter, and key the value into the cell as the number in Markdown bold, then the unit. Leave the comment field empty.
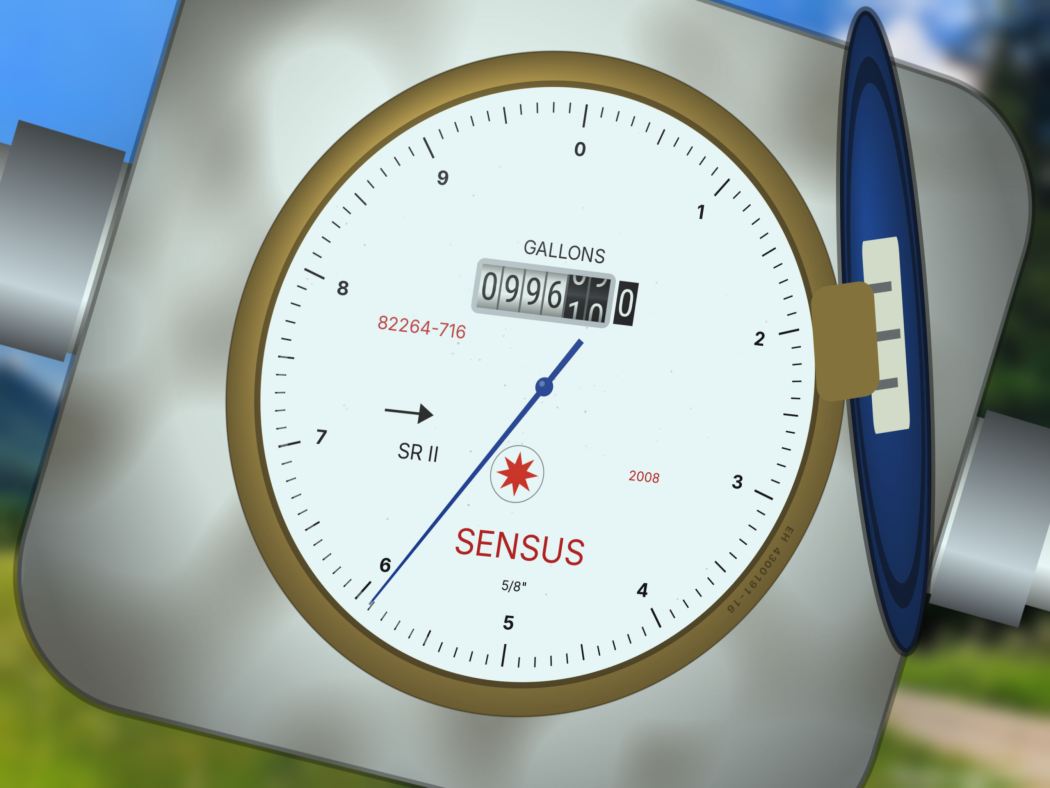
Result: **996095.9** gal
